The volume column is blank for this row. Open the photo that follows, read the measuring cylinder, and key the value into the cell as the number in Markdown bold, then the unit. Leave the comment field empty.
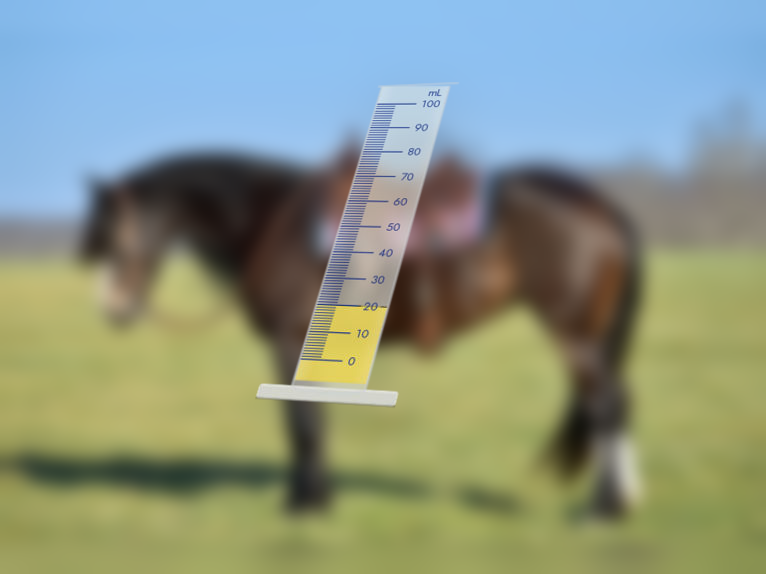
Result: **20** mL
